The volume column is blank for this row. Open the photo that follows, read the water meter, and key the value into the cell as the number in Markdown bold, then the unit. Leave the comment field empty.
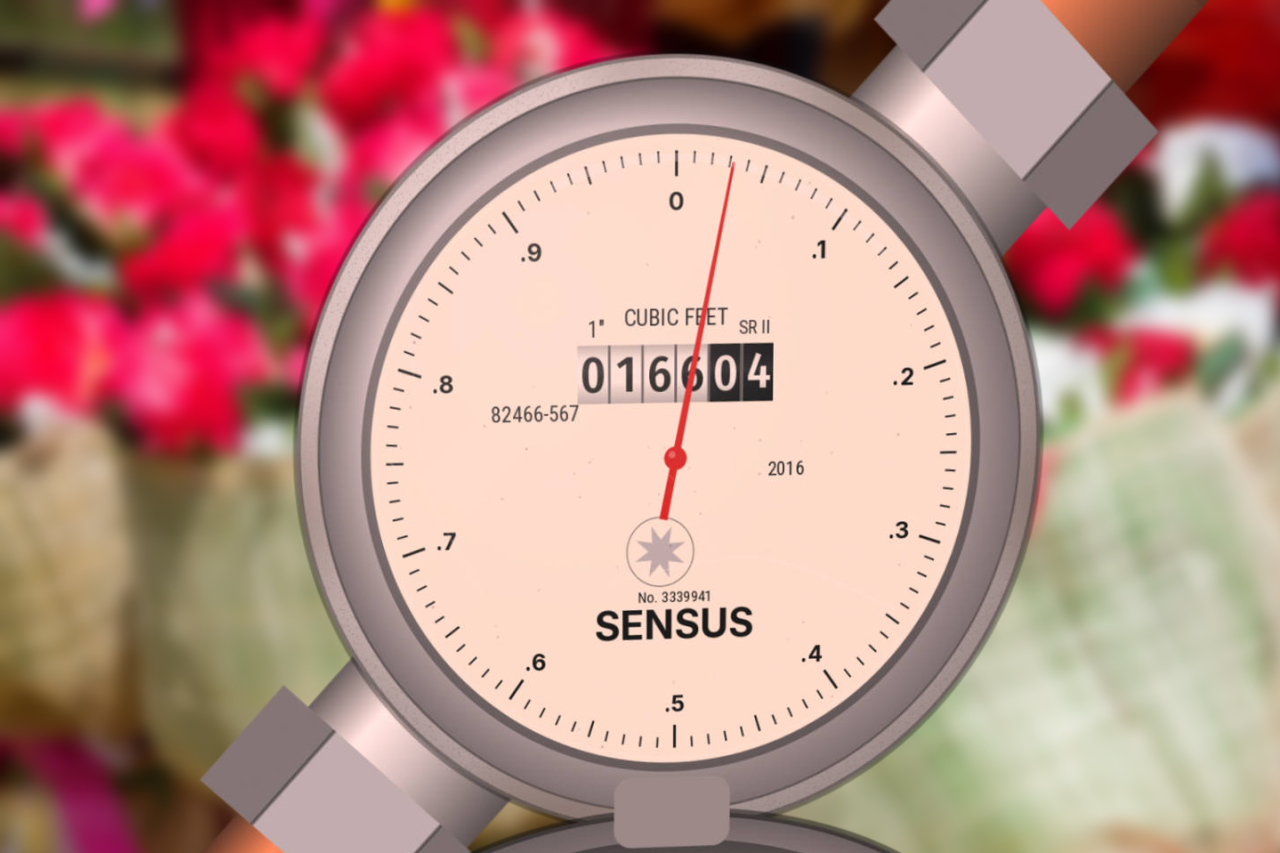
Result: **16604.03** ft³
